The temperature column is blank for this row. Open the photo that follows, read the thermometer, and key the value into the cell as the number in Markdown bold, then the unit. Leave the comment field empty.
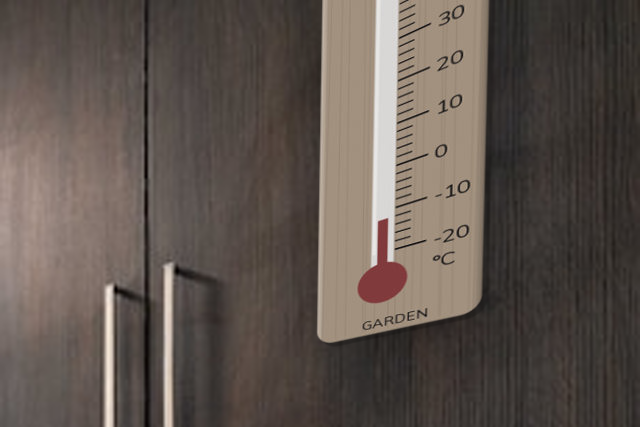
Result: **-12** °C
